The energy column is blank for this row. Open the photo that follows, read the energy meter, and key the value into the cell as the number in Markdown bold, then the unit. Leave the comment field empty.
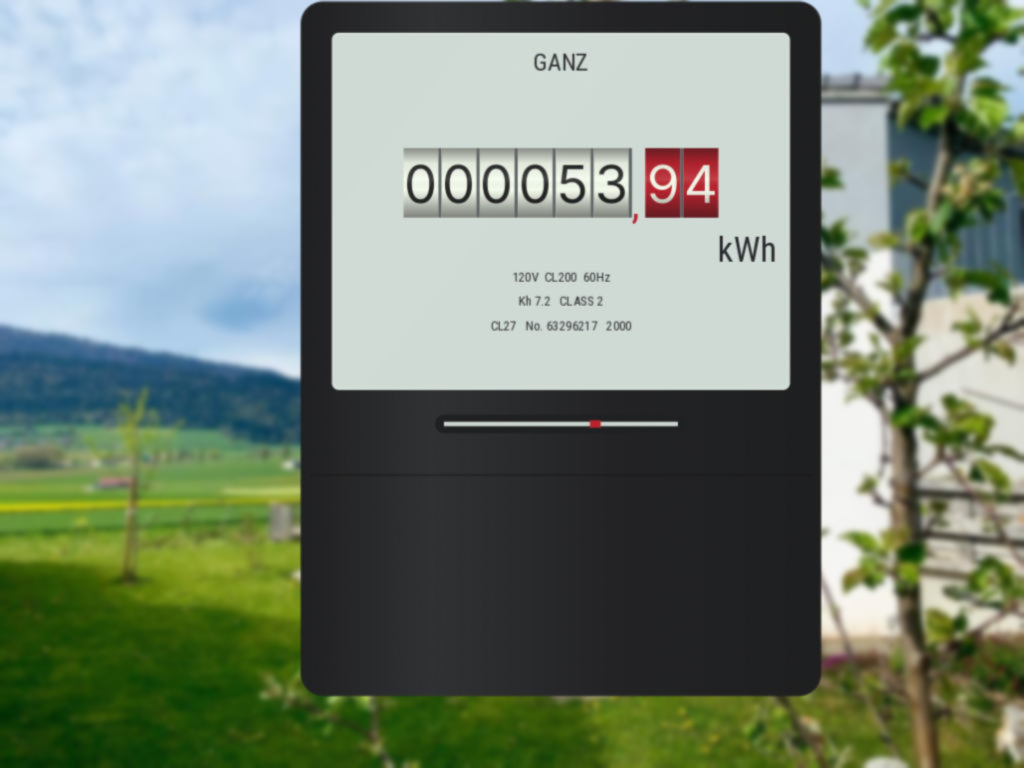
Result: **53.94** kWh
